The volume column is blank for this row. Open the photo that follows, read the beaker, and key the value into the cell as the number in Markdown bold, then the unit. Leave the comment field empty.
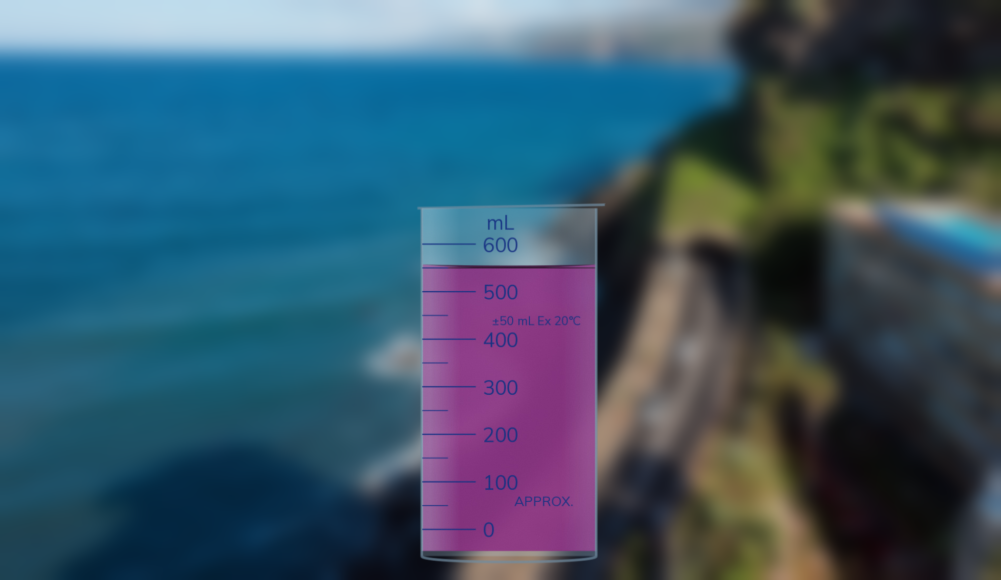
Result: **550** mL
